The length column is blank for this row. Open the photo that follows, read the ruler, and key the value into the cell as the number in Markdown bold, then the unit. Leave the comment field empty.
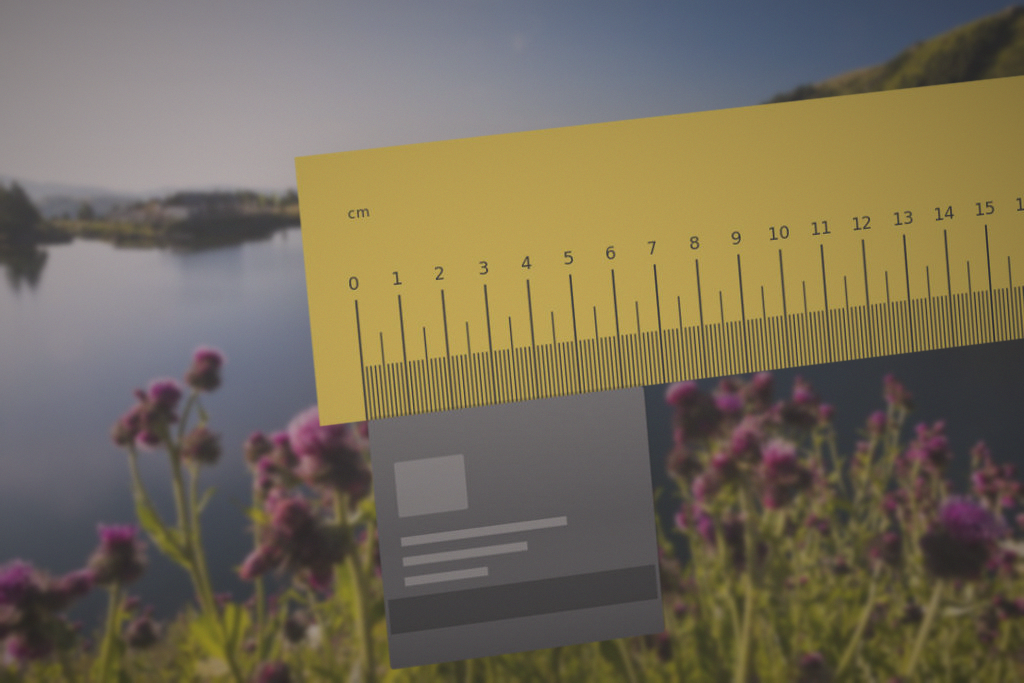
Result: **6.5** cm
